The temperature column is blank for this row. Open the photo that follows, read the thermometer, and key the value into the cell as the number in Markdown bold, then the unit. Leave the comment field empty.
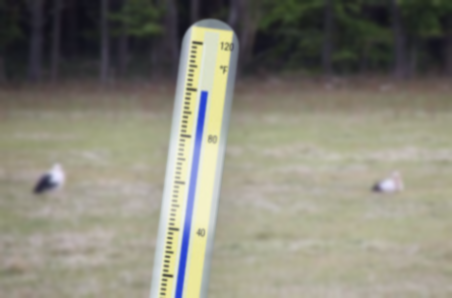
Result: **100** °F
